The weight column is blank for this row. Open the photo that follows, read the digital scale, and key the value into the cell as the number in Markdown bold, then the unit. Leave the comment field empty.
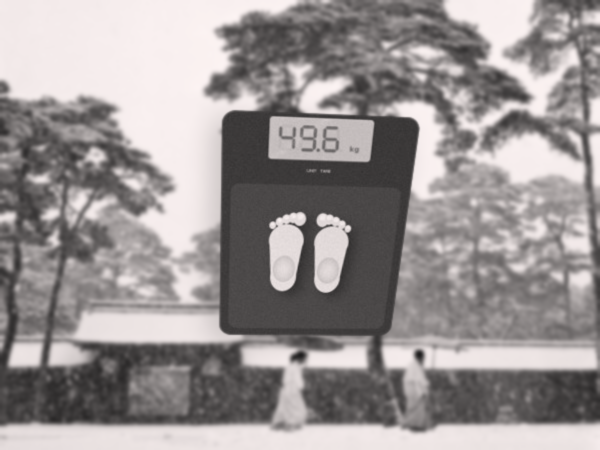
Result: **49.6** kg
